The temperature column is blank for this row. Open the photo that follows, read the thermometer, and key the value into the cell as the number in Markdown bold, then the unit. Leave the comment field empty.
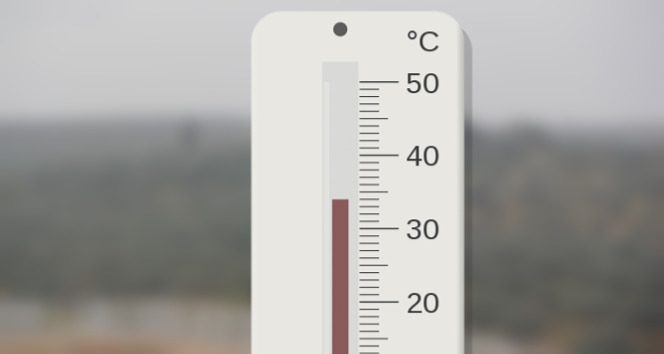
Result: **34** °C
